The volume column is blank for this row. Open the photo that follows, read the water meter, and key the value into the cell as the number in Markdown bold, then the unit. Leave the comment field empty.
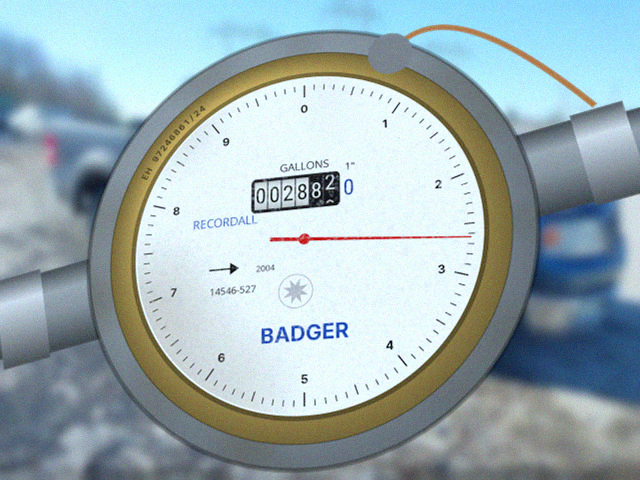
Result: **28822.6** gal
